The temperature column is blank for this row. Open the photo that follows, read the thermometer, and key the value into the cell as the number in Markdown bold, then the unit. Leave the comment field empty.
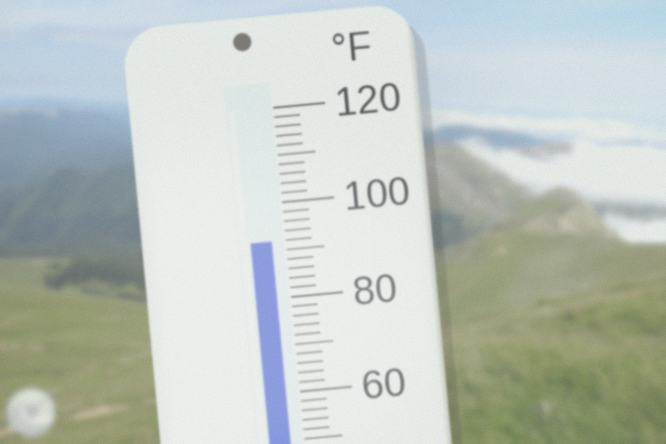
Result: **92** °F
